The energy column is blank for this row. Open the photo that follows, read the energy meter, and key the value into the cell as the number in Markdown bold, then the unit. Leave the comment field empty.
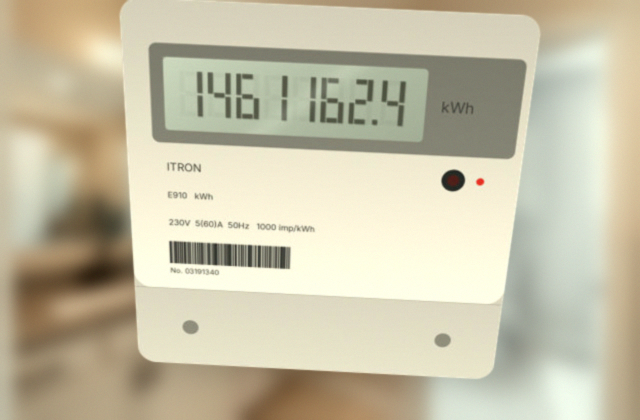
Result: **1461162.4** kWh
